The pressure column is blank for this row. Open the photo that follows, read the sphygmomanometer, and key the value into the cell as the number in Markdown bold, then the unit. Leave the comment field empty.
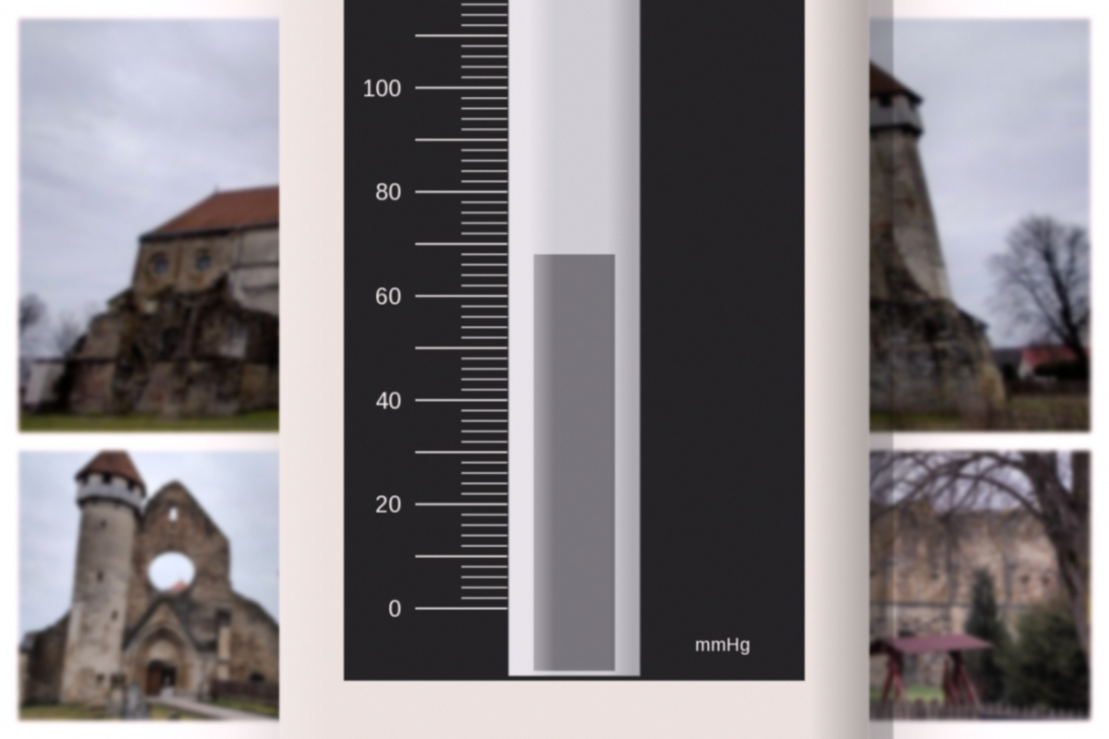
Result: **68** mmHg
